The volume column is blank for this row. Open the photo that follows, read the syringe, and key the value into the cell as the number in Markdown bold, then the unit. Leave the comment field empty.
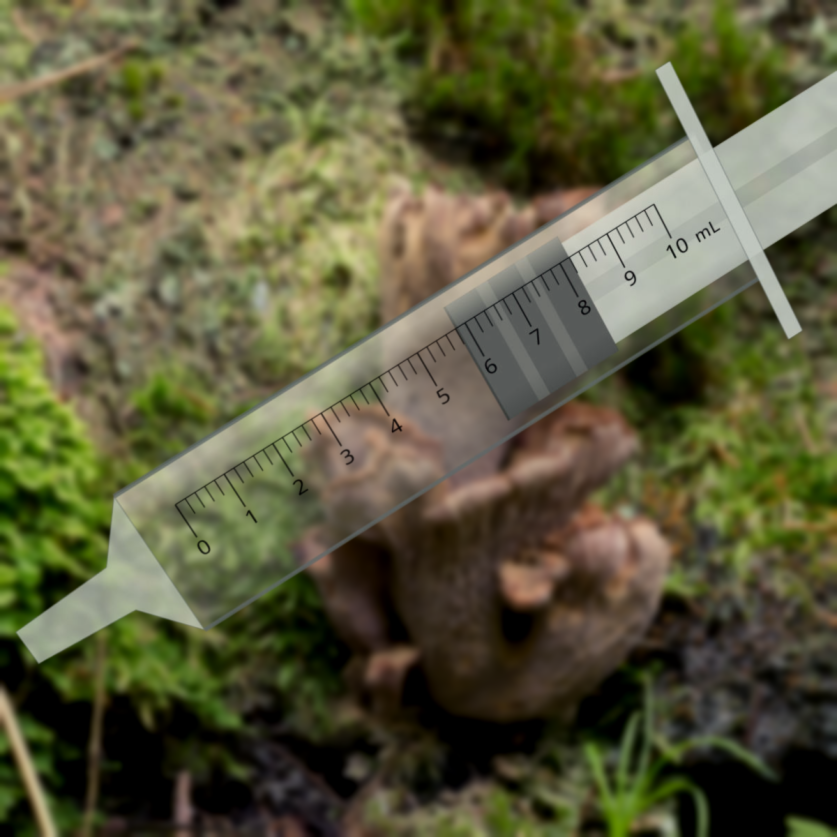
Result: **5.8** mL
